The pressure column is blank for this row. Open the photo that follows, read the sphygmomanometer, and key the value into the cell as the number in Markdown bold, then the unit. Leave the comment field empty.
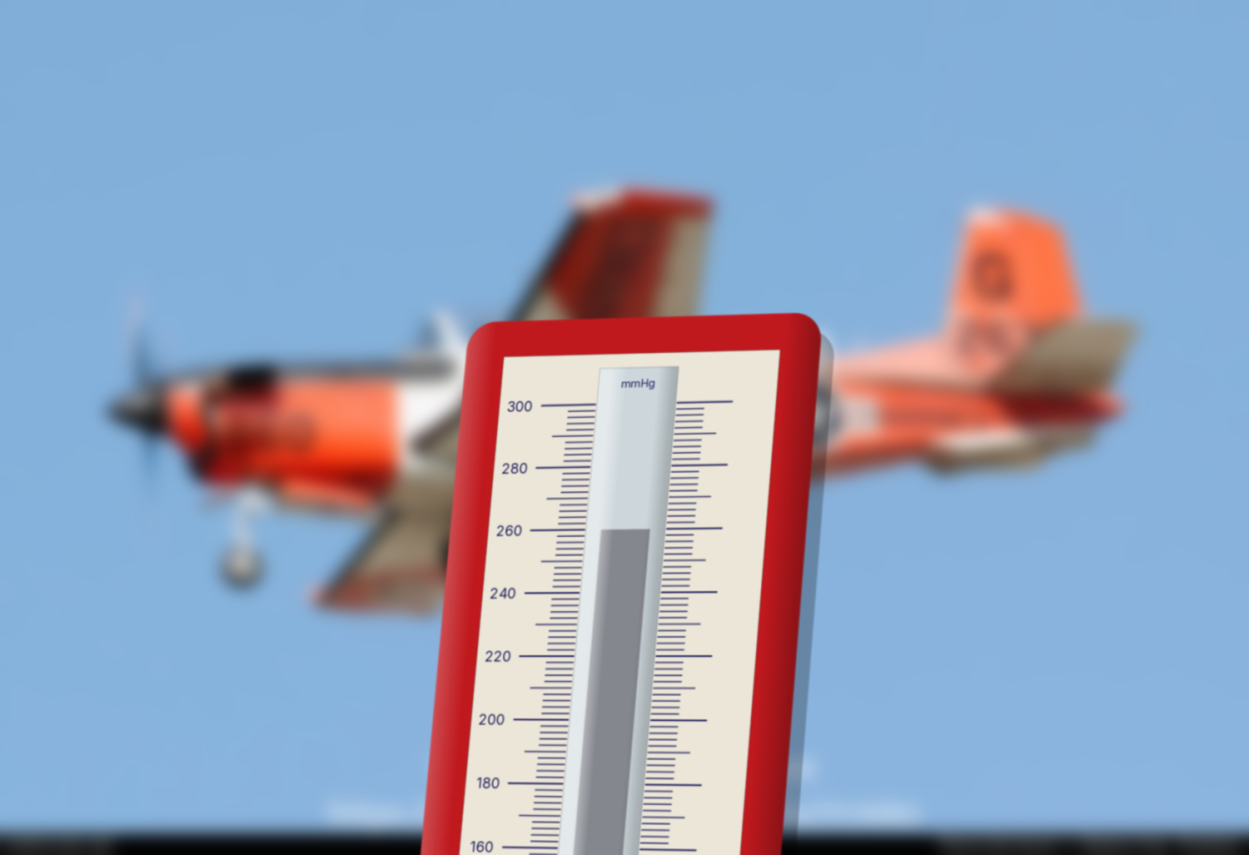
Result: **260** mmHg
